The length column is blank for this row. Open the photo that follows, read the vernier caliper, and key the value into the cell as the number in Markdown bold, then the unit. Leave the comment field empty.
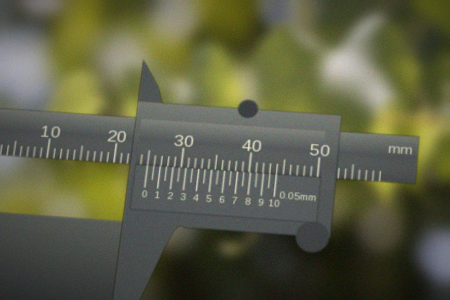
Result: **25.0** mm
